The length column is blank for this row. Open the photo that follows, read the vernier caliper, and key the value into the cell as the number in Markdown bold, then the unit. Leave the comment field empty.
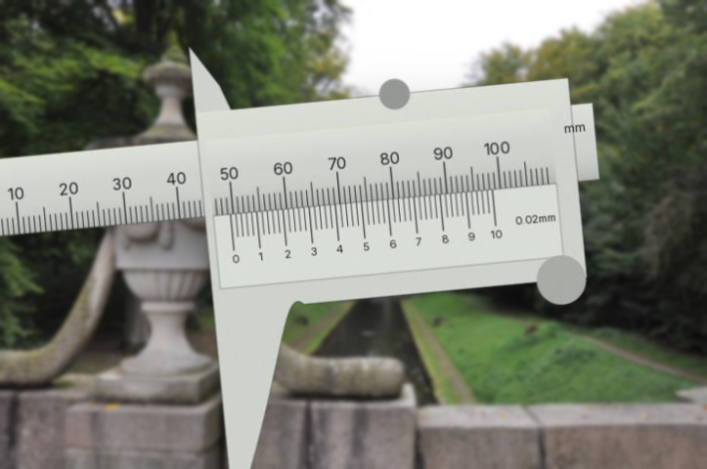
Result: **49.5** mm
